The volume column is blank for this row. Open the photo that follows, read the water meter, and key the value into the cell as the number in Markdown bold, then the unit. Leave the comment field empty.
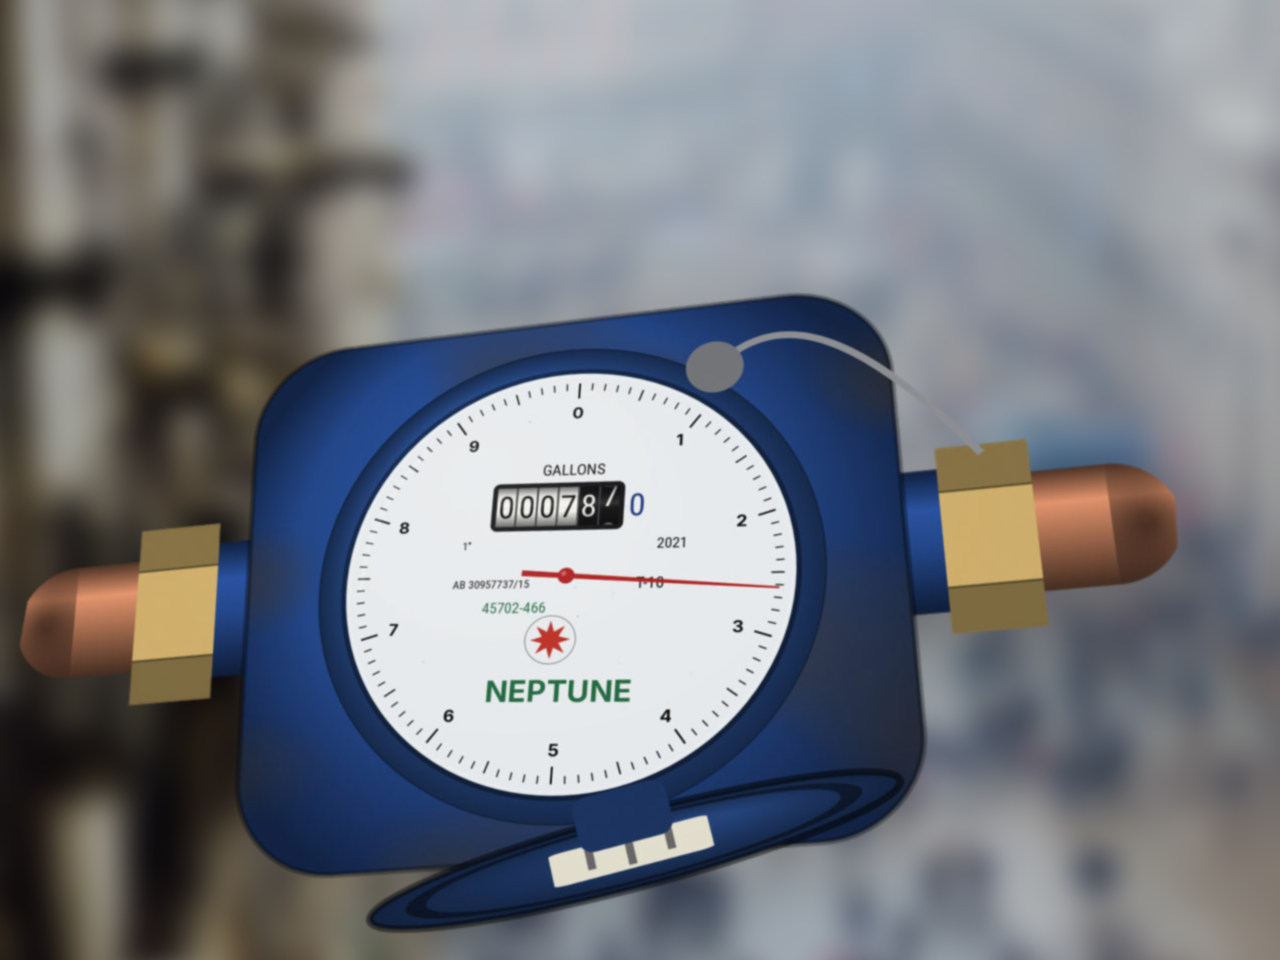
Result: **7872.6** gal
